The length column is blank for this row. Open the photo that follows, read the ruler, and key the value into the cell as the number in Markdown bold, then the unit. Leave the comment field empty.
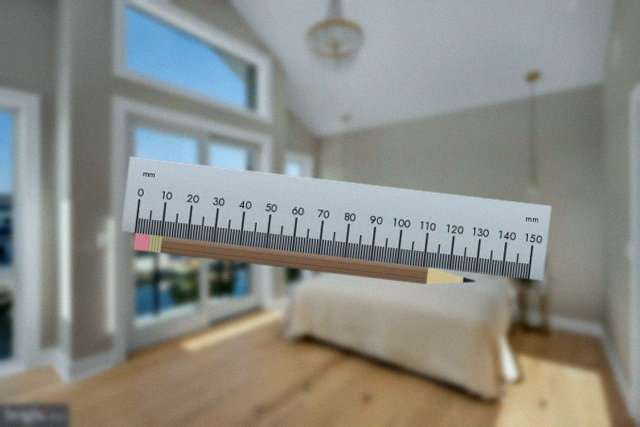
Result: **130** mm
